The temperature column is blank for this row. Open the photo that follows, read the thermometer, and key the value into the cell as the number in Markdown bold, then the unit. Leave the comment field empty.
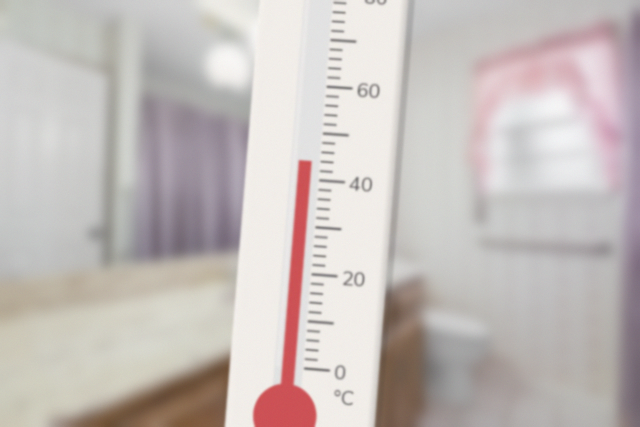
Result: **44** °C
